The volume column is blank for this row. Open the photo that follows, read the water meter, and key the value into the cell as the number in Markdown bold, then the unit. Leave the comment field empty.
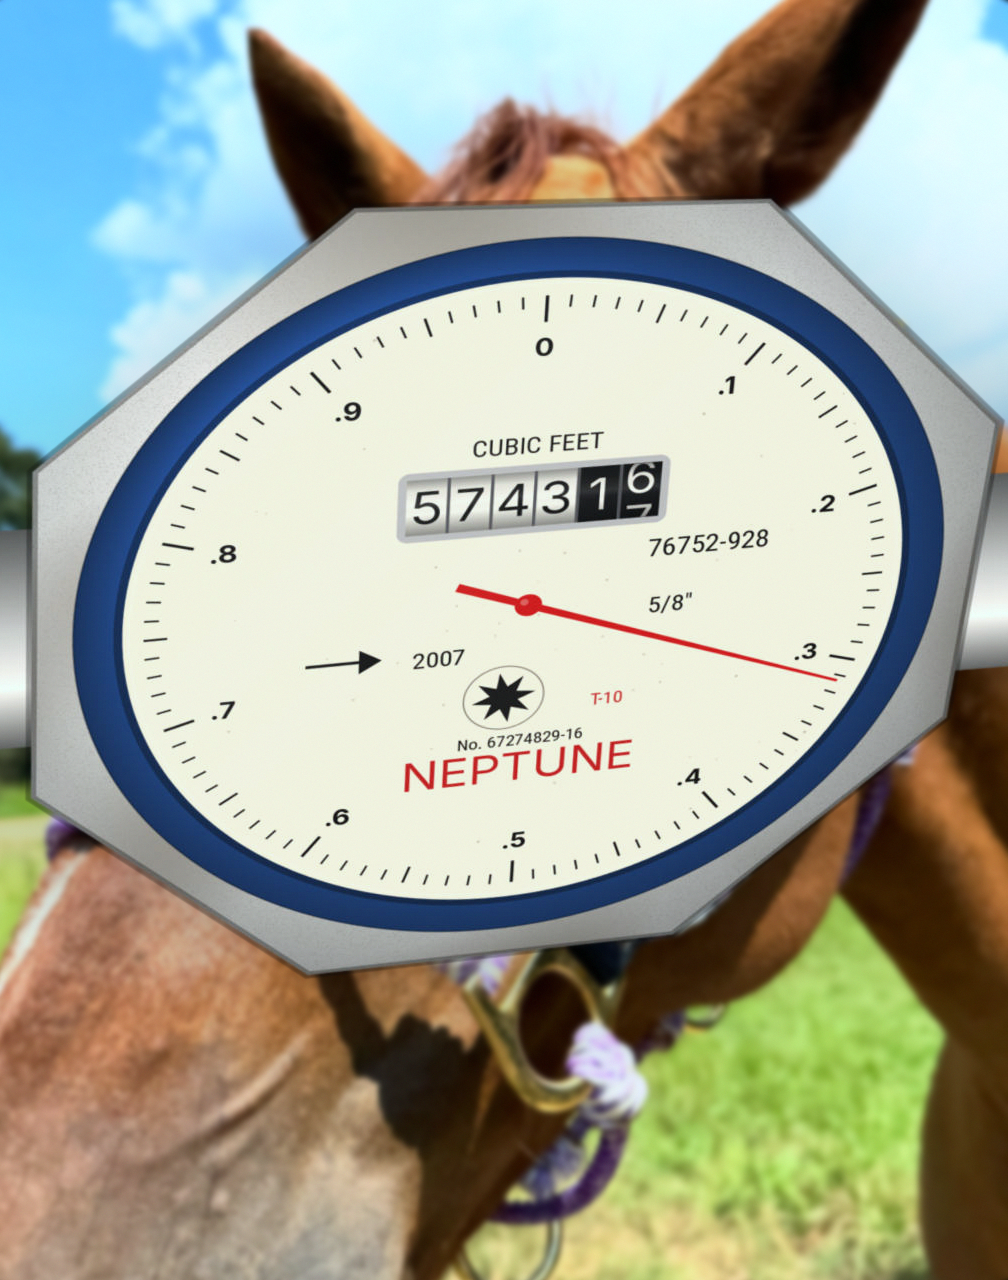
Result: **574316.31** ft³
